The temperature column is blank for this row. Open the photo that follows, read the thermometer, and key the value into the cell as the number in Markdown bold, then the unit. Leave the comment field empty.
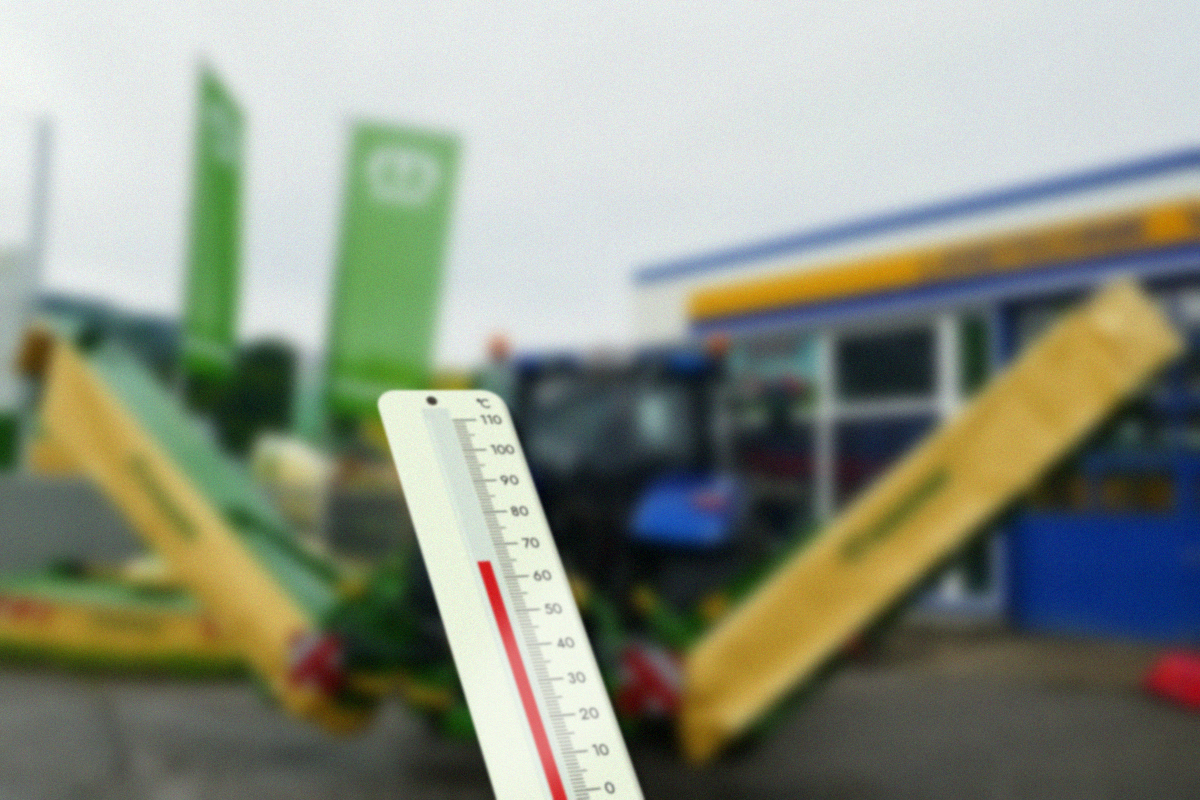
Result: **65** °C
